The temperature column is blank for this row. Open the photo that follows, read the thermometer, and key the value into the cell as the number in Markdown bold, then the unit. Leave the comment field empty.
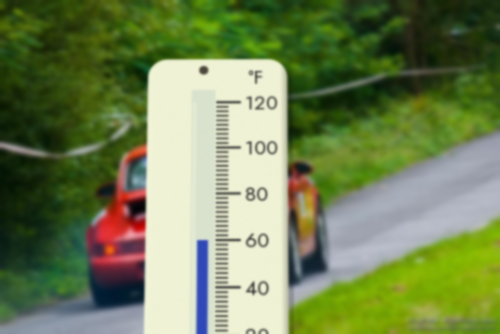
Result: **60** °F
